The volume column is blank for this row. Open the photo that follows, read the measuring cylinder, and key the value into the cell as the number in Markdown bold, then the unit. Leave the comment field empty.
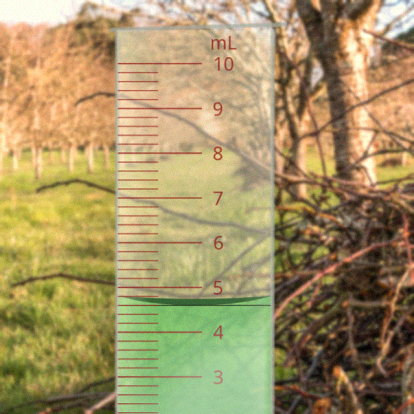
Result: **4.6** mL
